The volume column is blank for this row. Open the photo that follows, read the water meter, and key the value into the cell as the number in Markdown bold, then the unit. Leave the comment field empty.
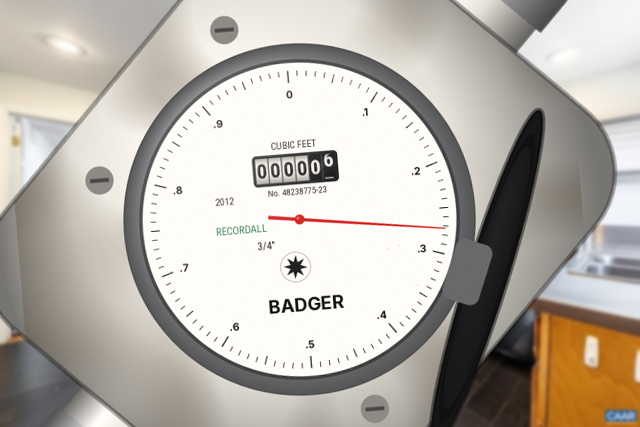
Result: **6.27** ft³
